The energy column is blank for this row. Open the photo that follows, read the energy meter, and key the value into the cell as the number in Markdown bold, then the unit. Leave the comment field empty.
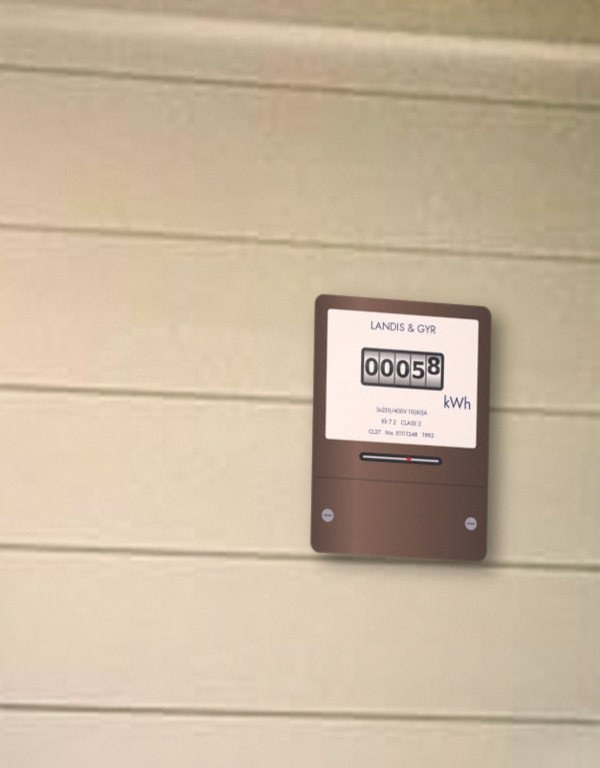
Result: **58** kWh
